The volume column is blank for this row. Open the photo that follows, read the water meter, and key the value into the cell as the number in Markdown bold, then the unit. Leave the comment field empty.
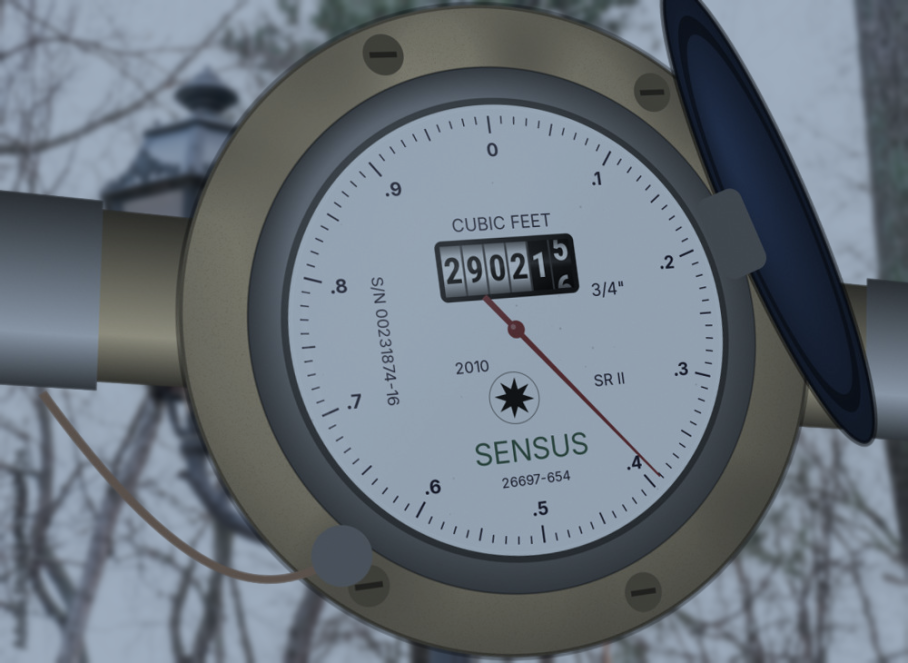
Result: **290215.39** ft³
